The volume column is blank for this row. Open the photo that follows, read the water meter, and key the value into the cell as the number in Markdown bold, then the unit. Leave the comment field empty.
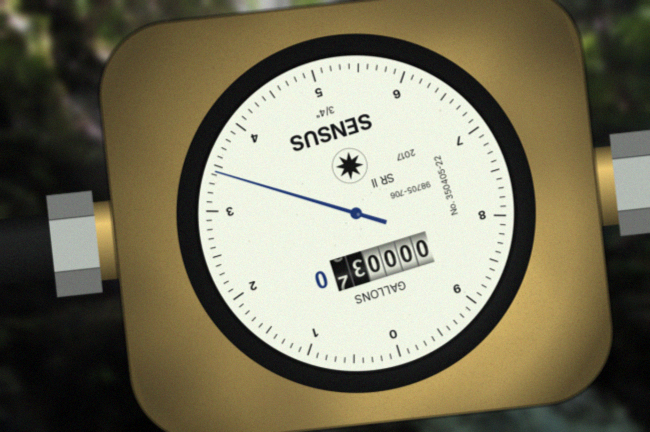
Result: **323.4** gal
